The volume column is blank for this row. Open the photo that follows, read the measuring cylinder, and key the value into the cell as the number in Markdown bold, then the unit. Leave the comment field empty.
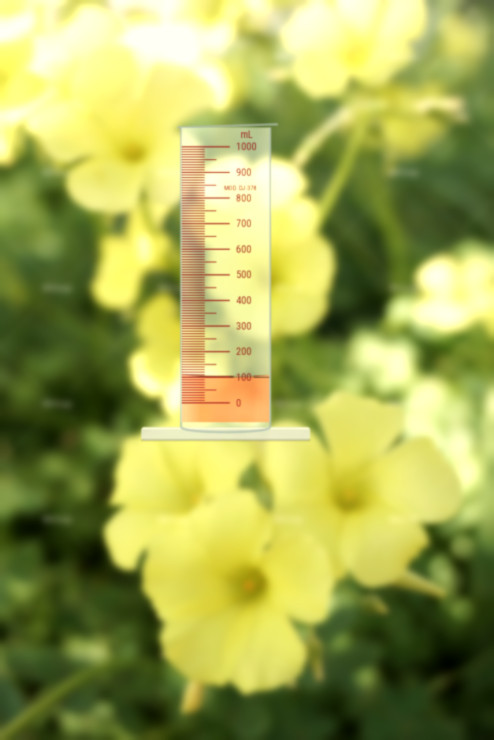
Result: **100** mL
